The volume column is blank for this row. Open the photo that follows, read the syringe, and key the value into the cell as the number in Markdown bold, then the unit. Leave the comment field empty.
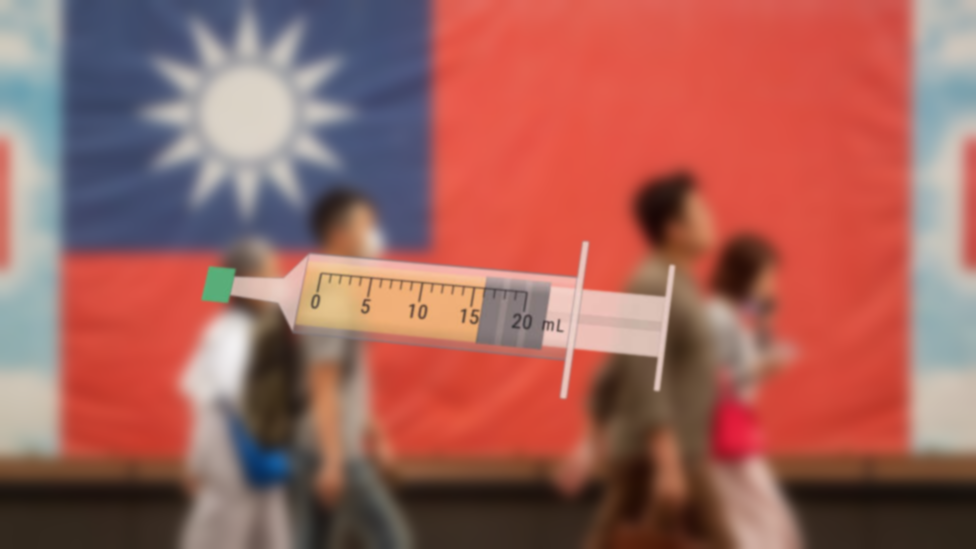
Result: **16** mL
